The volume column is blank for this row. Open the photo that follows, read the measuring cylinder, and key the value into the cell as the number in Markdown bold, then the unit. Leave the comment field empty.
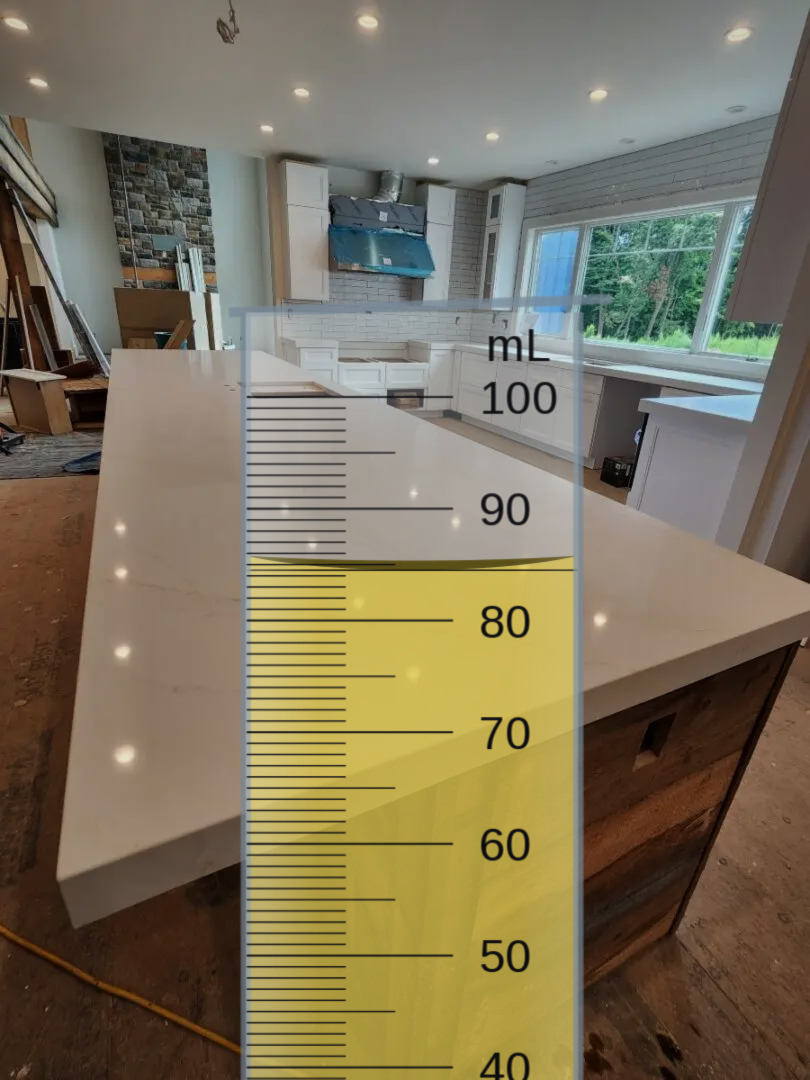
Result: **84.5** mL
